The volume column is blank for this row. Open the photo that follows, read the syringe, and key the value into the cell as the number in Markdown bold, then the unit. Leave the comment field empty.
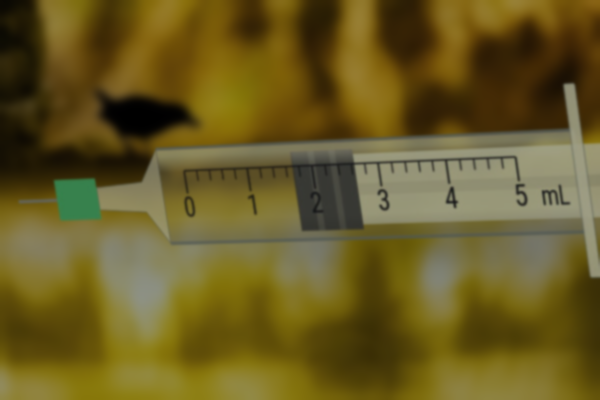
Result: **1.7** mL
